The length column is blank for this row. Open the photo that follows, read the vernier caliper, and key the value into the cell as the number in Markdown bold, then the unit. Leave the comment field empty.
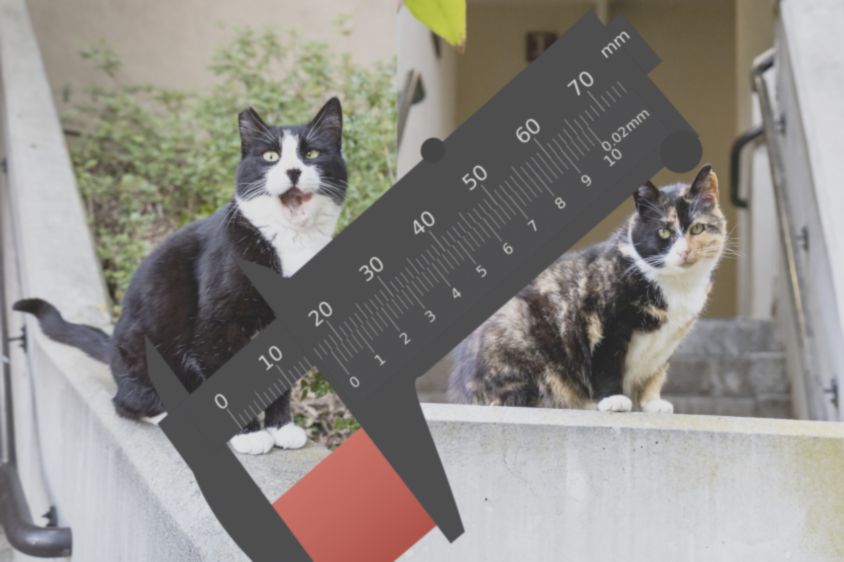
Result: **17.8** mm
